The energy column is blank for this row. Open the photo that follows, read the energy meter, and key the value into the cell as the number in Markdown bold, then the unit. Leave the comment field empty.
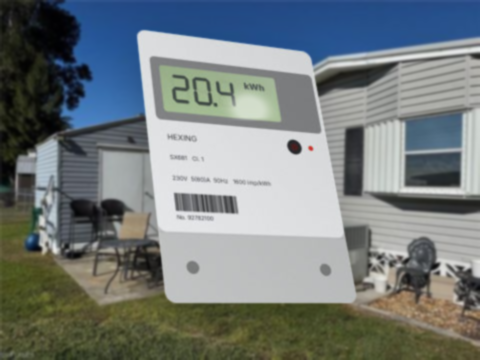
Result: **20.4** kWh
